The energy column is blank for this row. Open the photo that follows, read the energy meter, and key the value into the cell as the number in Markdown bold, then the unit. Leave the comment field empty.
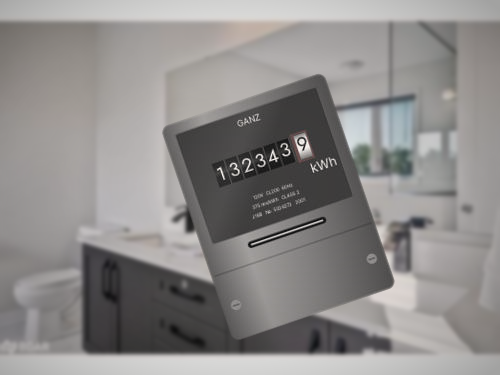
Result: **132343.9** kWh
